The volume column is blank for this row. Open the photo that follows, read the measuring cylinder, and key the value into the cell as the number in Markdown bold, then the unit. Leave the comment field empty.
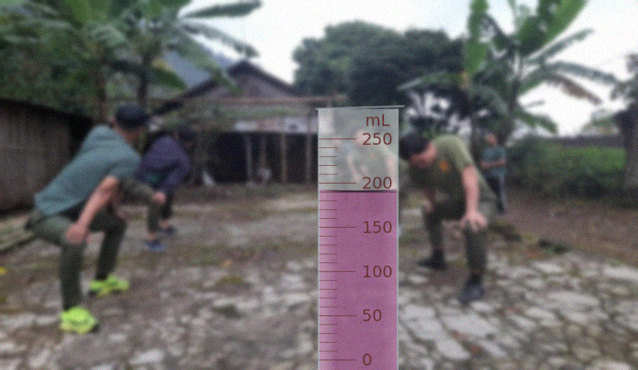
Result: **190** mL
